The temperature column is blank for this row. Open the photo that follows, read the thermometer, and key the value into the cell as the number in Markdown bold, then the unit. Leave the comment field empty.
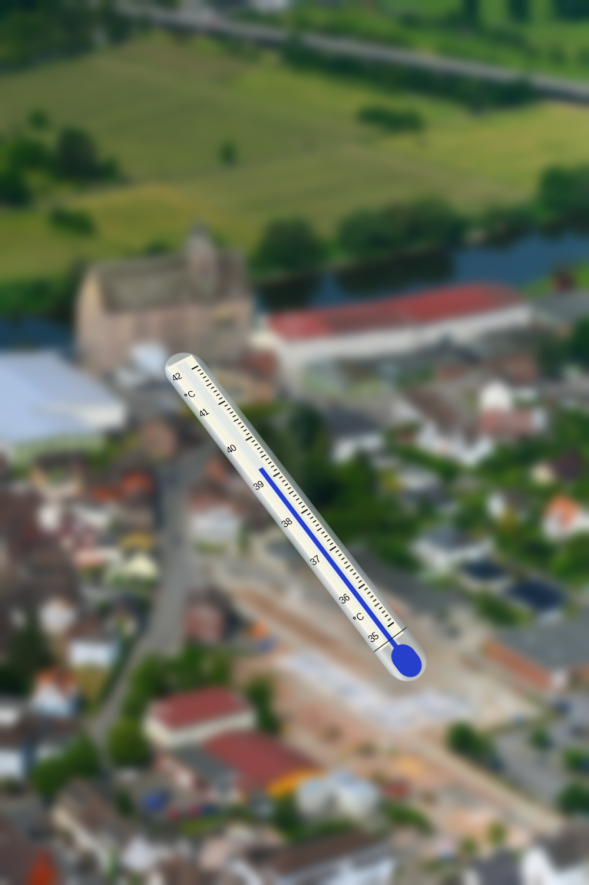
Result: **39.3** °C
